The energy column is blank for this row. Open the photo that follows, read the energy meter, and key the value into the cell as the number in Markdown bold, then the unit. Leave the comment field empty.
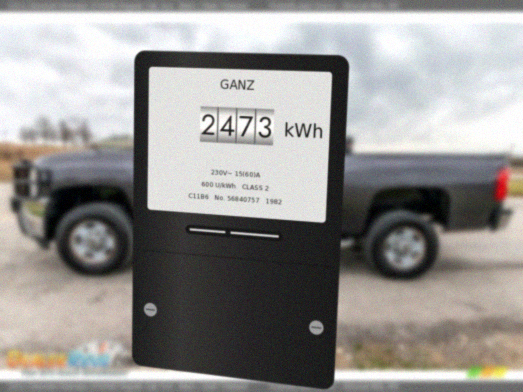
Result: **2473** kWh
